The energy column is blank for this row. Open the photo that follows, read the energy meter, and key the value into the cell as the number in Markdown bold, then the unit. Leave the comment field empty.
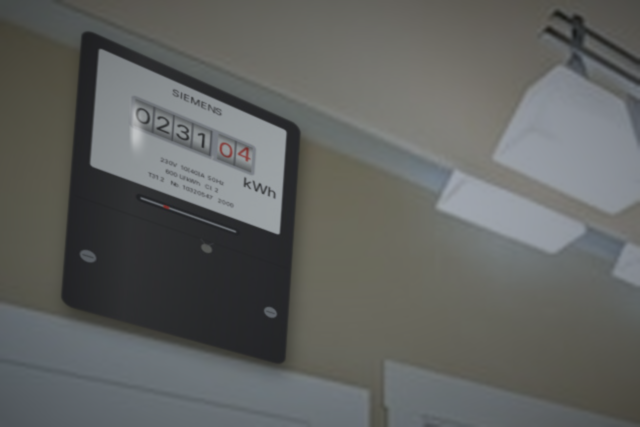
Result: **231.04** kWh
